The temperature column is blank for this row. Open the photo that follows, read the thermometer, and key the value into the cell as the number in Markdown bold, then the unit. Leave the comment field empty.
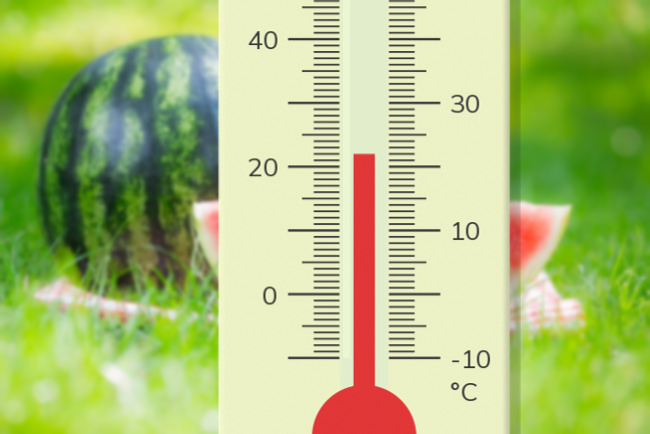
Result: **22** °C
